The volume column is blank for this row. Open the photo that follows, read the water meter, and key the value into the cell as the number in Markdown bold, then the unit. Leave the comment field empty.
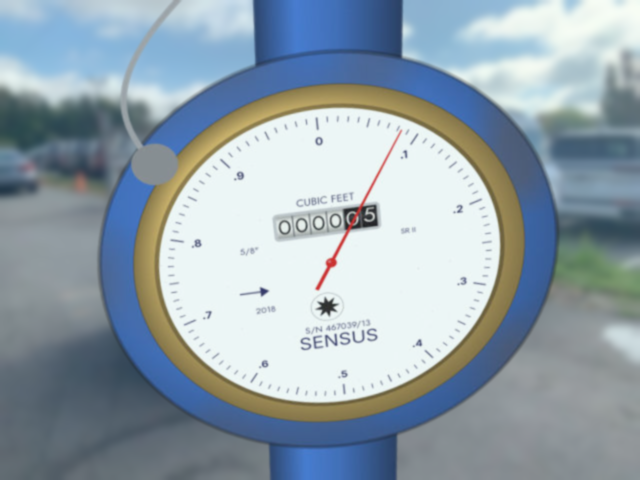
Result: **5.08** ft³
